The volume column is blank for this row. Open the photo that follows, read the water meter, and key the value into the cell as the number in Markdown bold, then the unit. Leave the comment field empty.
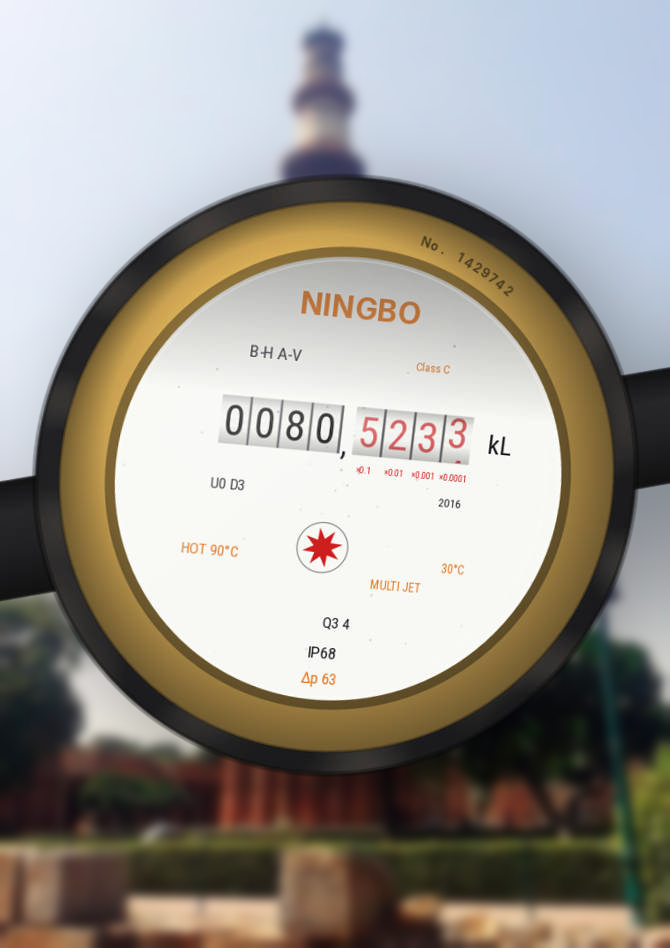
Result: **80.5233** kL
